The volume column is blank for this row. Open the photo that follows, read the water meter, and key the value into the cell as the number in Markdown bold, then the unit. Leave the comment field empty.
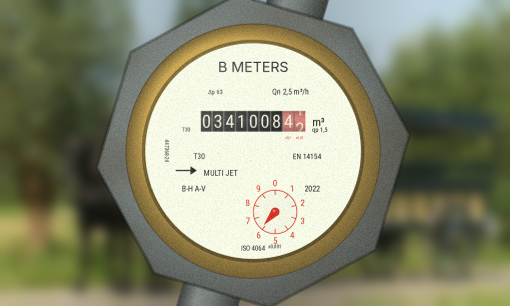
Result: **341008.416** m³
